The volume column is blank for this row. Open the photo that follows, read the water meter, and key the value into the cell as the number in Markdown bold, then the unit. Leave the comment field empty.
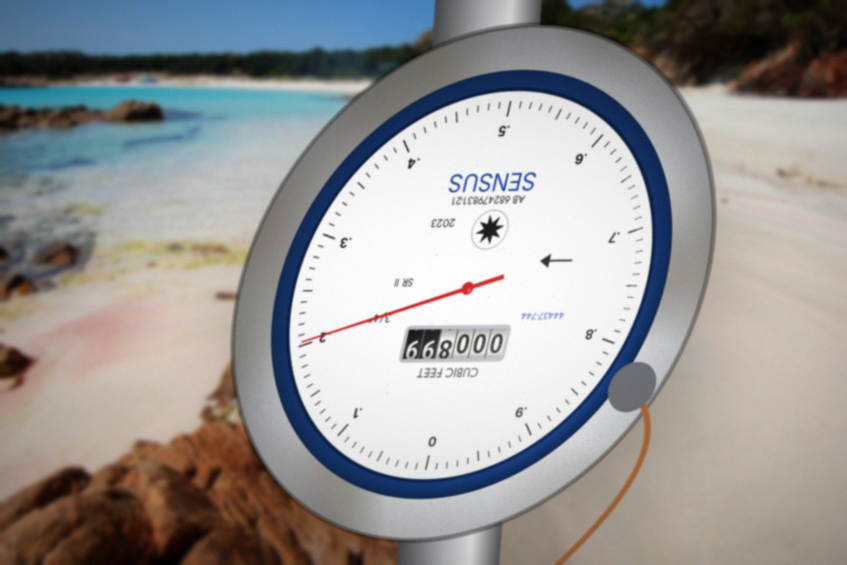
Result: **899.20** ft³
